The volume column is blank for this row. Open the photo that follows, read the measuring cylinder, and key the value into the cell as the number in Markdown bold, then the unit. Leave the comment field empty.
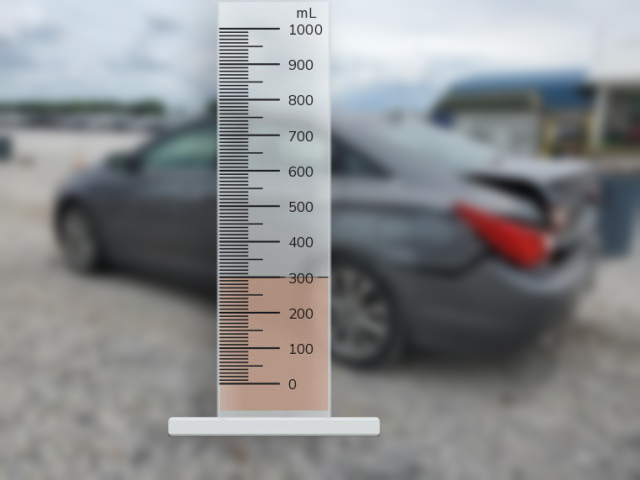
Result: **300** mL
